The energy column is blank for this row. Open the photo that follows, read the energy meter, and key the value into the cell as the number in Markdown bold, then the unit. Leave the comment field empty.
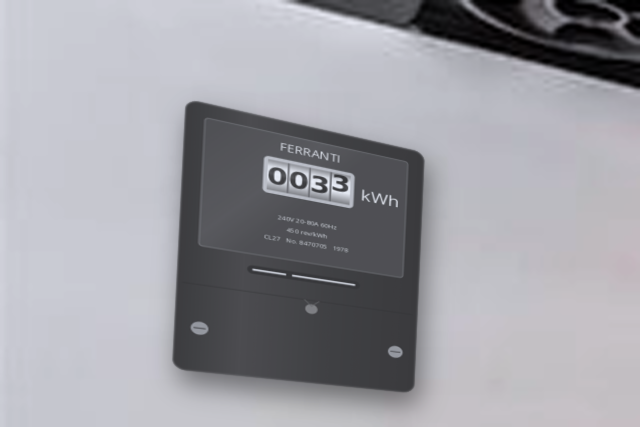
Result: **33** kWh
